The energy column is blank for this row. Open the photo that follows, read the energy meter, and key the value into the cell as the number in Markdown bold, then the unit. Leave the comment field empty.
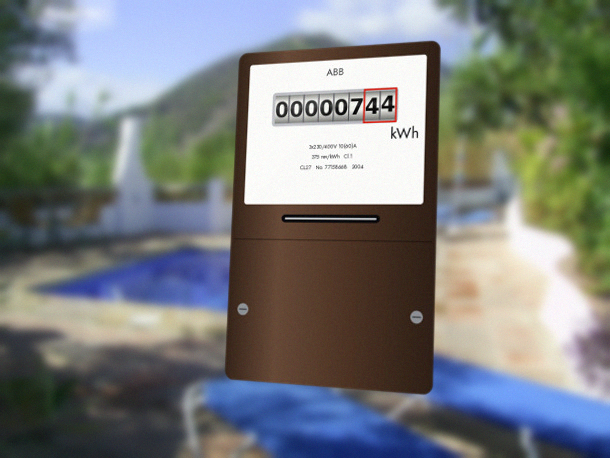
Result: **7.44** kWh
